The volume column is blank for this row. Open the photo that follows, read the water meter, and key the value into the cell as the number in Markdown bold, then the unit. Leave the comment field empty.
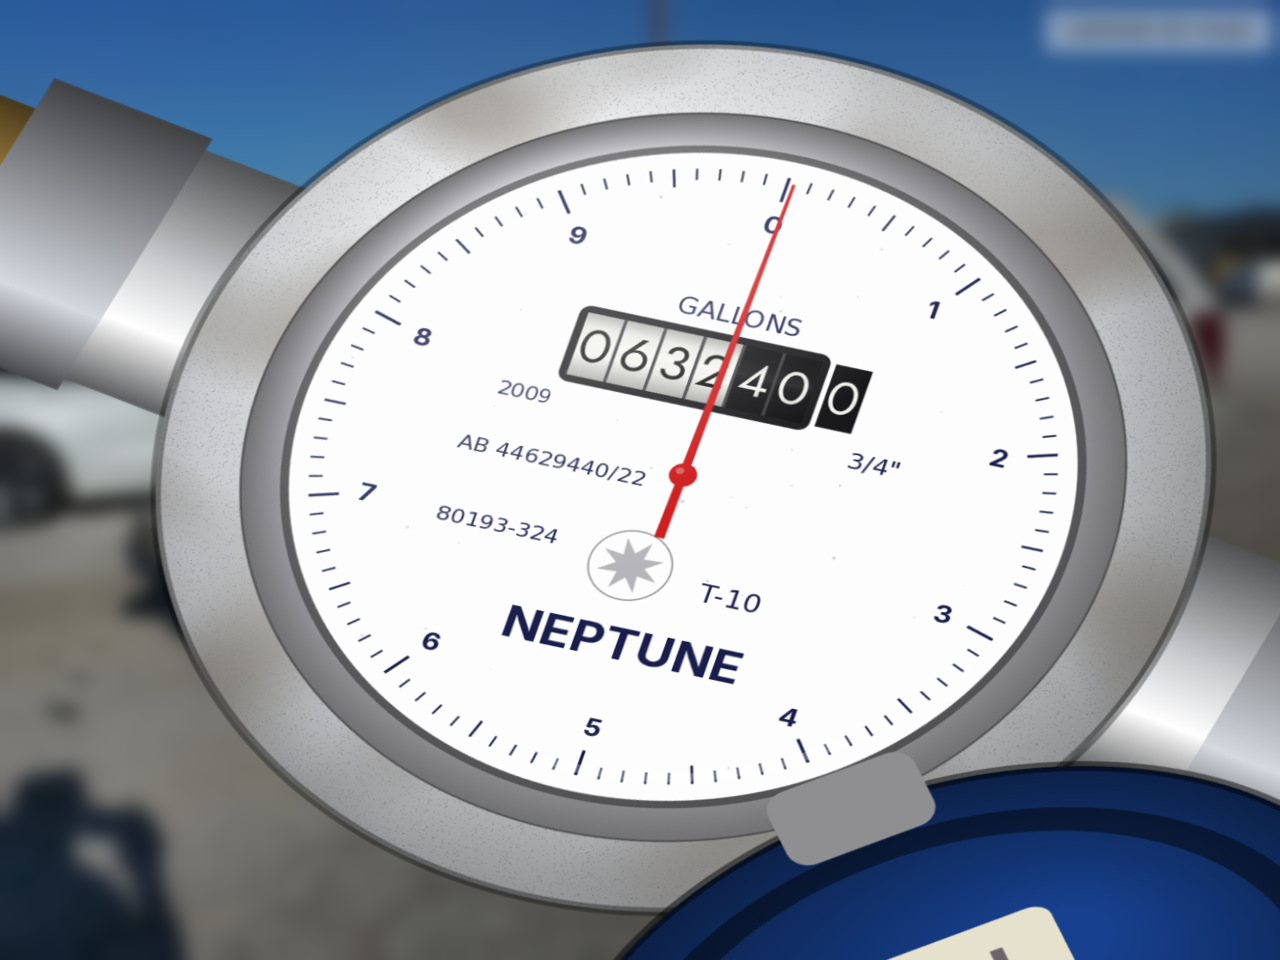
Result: **632400.0** gal
